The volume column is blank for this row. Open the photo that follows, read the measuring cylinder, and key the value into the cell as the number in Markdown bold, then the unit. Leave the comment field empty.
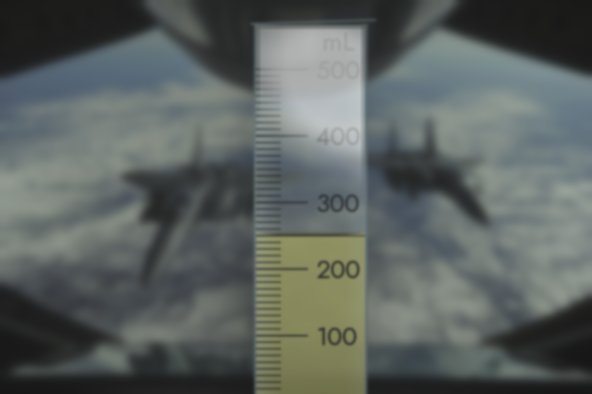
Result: **250** mL
